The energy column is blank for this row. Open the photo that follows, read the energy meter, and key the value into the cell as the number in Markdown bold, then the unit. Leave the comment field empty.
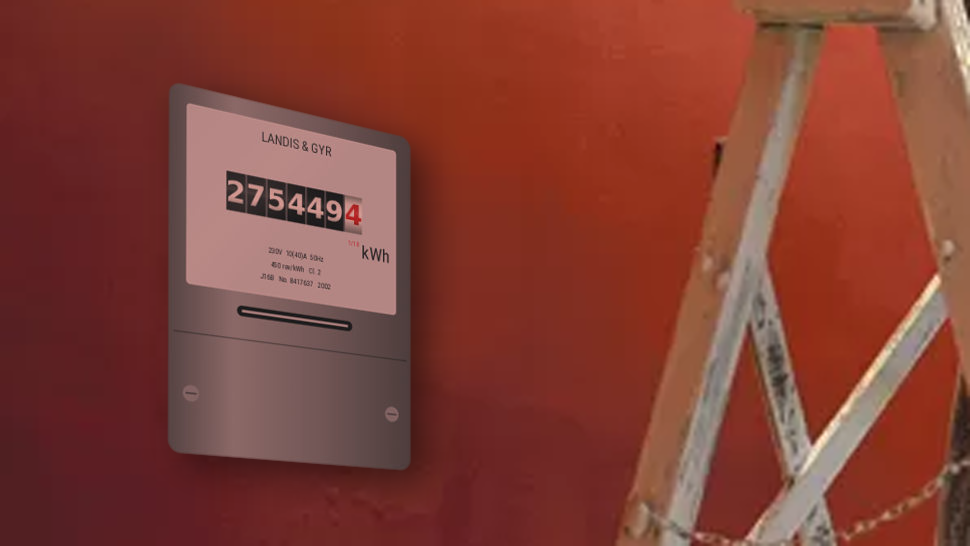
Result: **275449.4** kWh
